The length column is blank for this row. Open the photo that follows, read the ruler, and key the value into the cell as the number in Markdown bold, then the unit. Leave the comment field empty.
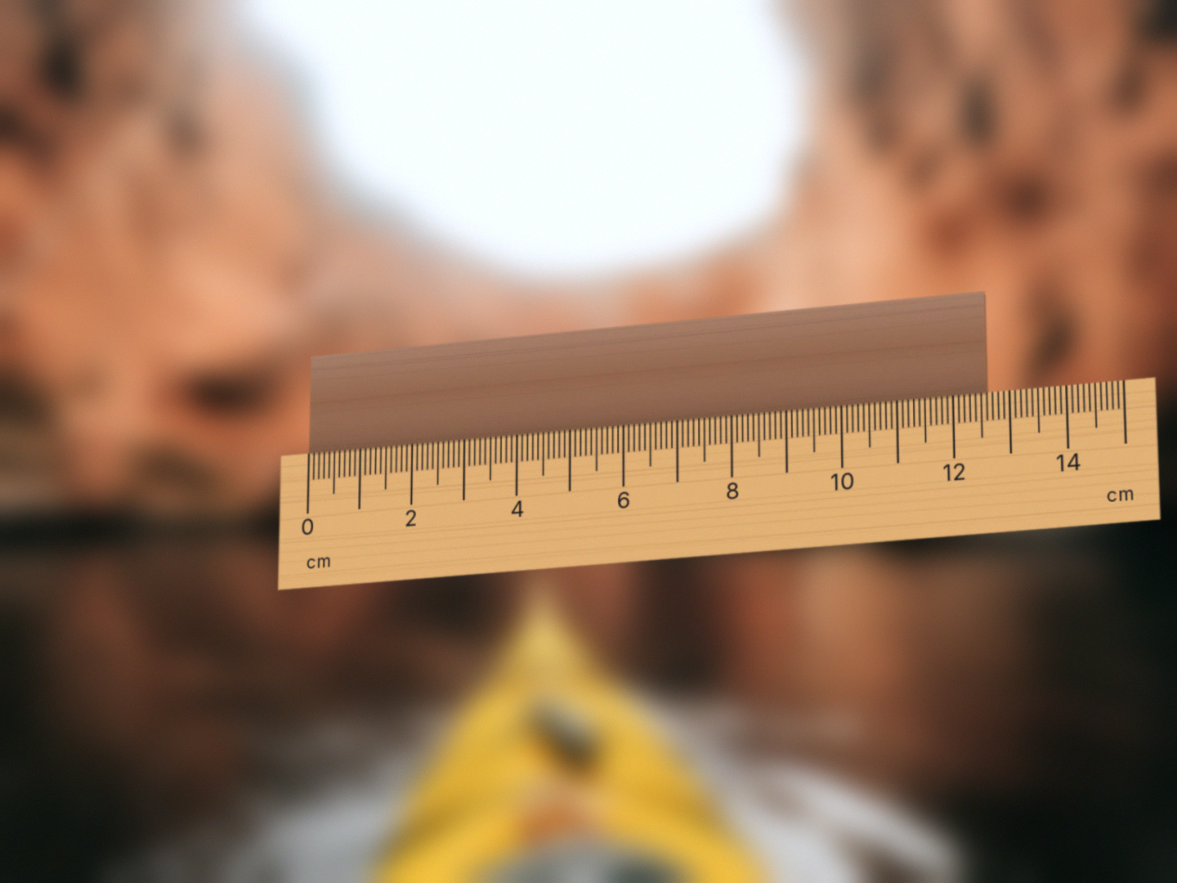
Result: **12.6** cm
